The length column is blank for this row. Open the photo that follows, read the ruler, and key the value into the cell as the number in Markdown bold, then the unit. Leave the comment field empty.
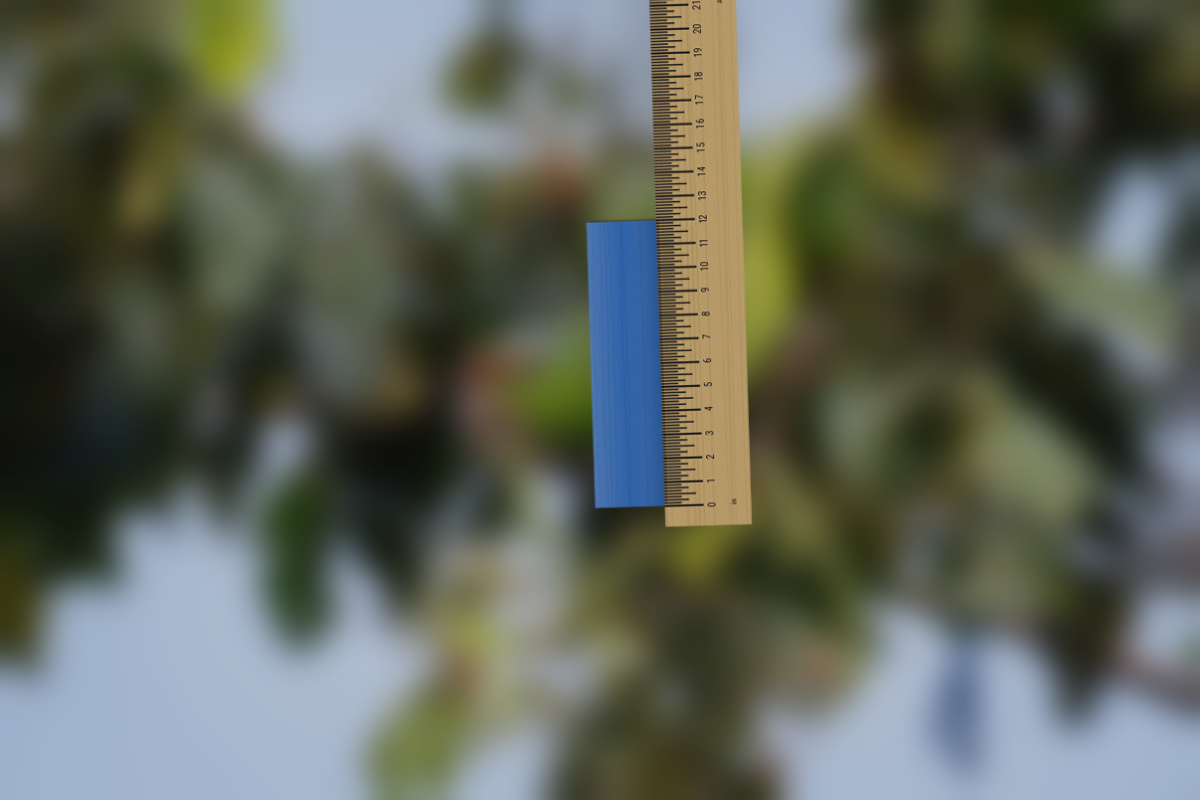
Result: **12** in
